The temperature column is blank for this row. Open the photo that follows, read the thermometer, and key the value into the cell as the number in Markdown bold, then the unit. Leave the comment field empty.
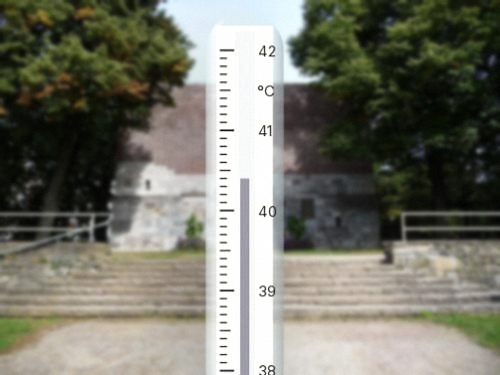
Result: **40.4** °C
